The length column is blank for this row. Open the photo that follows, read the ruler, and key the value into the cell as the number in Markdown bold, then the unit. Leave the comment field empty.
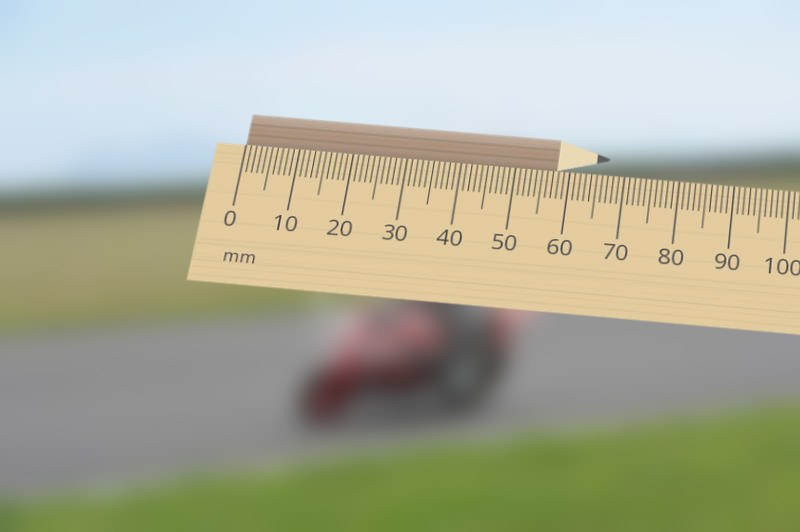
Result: **67** mm
